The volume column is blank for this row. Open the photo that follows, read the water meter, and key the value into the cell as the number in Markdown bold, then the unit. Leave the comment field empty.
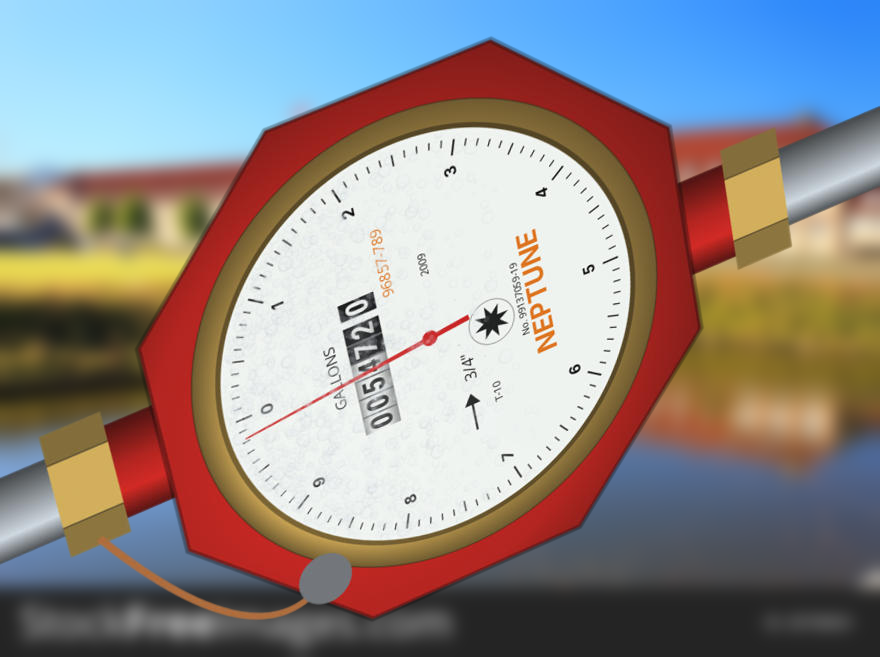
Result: **54719.8** gal
